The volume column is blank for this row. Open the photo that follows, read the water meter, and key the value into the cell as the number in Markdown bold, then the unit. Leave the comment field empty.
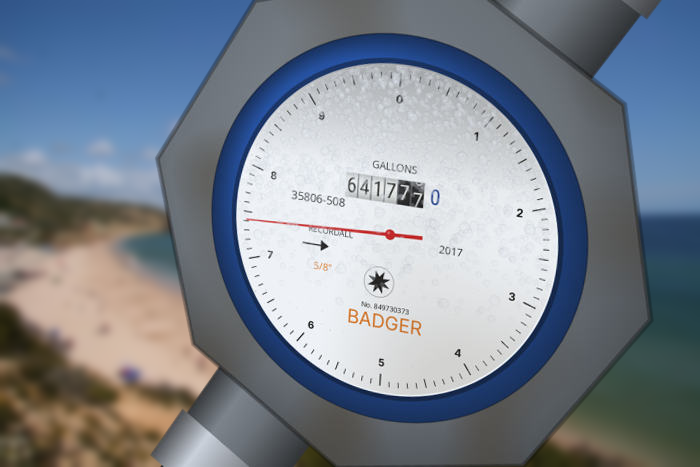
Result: **6417767.4** gal
